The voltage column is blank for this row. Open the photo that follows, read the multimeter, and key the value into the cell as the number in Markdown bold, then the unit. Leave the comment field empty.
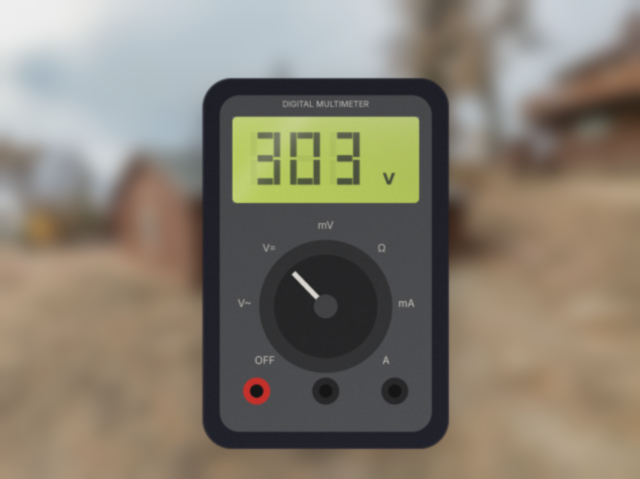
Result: **303** V
